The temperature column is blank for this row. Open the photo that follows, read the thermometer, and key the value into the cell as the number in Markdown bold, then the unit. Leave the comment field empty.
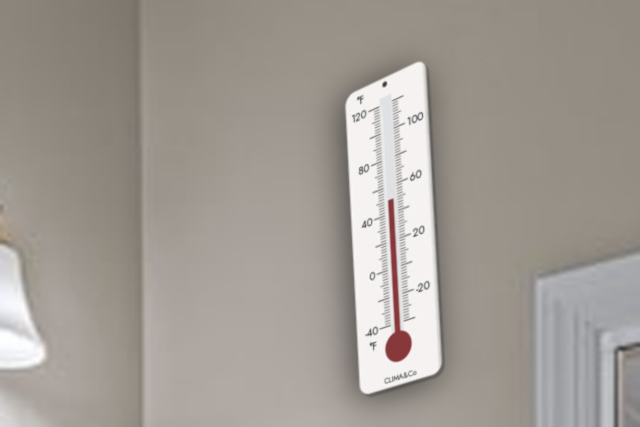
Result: **50** °F
